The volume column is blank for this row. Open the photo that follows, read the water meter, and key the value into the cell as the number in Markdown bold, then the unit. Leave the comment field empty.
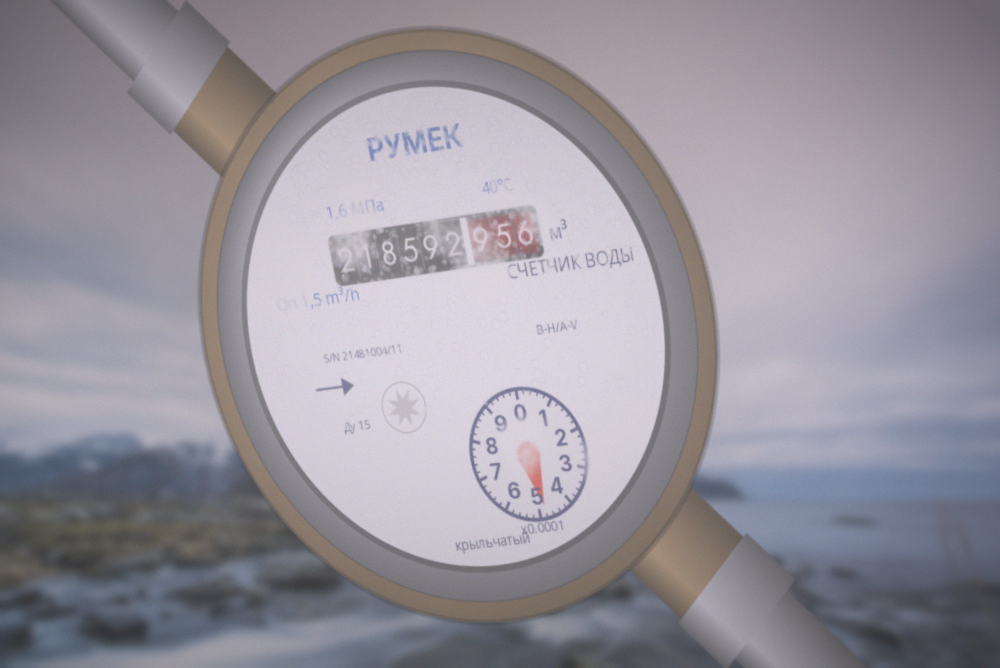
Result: **218592.9564** m³
